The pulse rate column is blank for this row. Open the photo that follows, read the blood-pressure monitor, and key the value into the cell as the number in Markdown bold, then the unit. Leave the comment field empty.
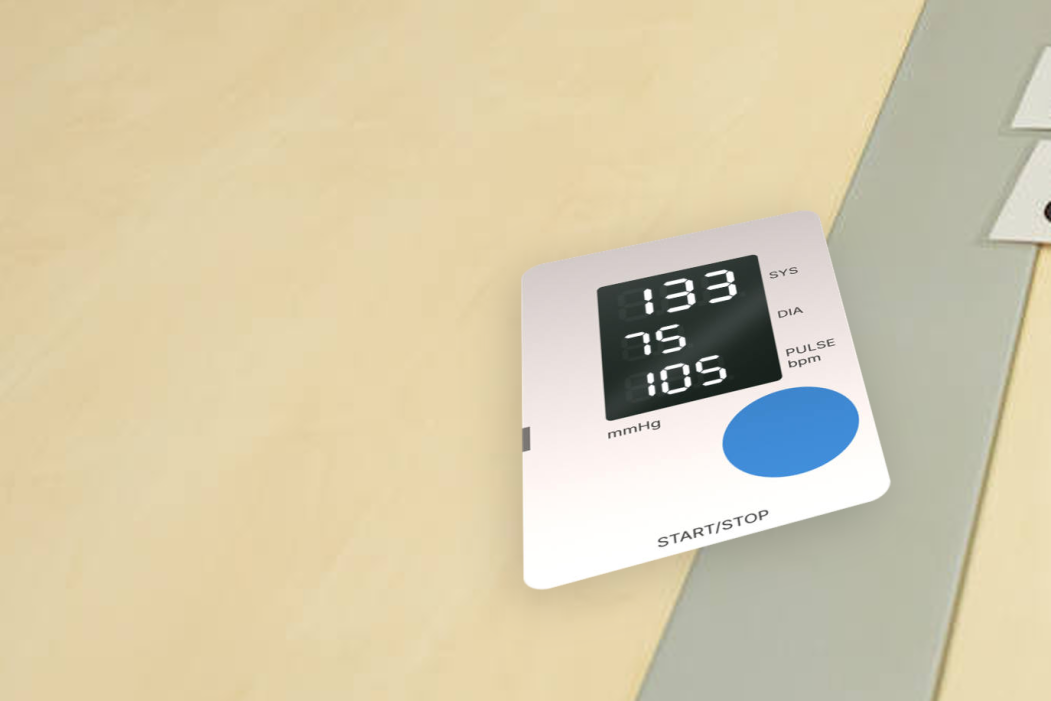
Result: **105** bpm
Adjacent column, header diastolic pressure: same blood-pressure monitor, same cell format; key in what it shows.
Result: **75** mmHg
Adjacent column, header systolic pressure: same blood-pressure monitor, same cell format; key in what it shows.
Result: **133** mmHg
